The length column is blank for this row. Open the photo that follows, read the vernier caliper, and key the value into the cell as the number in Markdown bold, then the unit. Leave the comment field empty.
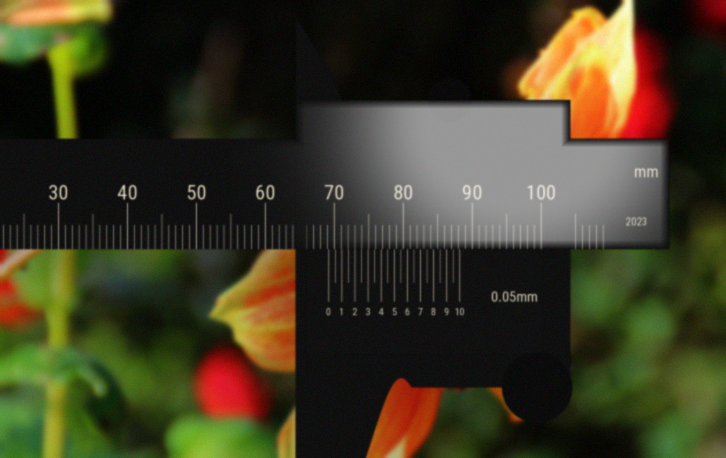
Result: **69.2** mm
